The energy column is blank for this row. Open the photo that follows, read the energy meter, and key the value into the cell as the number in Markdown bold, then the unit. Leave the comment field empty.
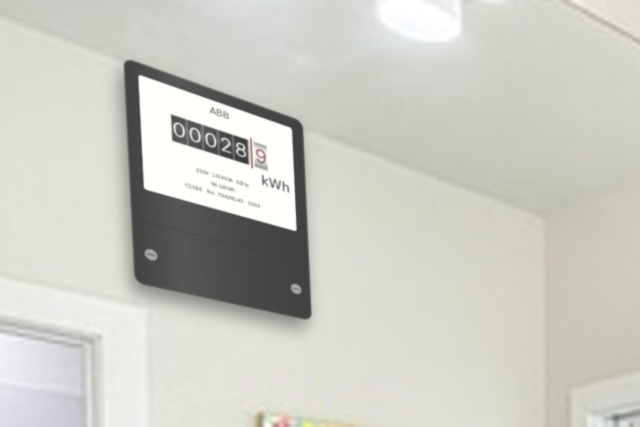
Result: **28.9** kWh
